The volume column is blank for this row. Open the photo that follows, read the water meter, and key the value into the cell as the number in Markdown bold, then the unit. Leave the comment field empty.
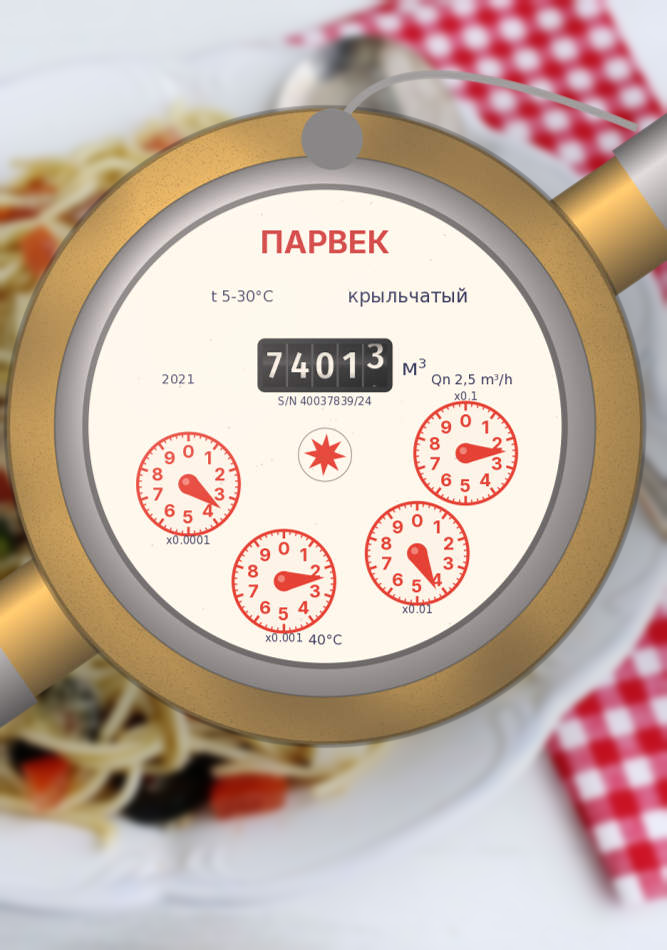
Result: **74013.2423** m³
